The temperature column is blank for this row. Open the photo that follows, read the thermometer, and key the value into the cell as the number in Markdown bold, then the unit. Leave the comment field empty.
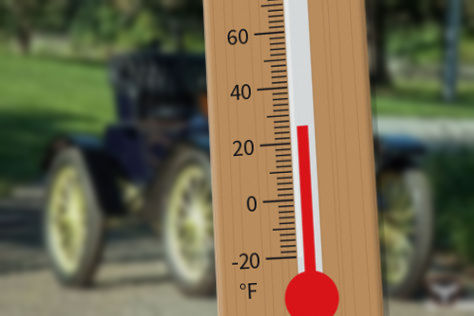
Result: **26** °F
